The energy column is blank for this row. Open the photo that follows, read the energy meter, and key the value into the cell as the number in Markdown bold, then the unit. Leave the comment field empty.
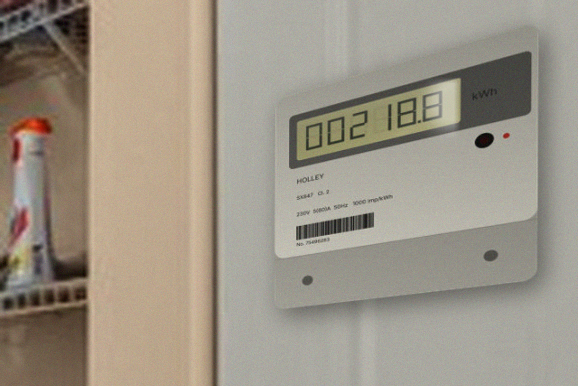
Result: **218.8** kWh
